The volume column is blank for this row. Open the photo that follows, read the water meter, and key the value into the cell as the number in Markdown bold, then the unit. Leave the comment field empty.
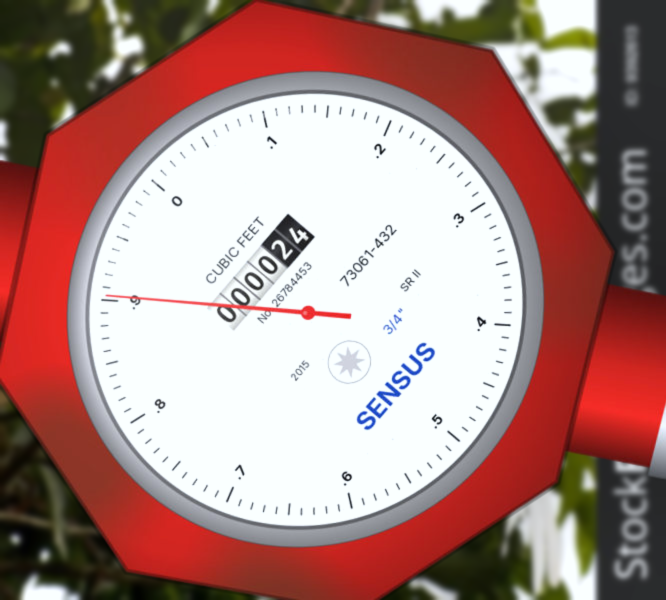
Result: **23.90** ft³
